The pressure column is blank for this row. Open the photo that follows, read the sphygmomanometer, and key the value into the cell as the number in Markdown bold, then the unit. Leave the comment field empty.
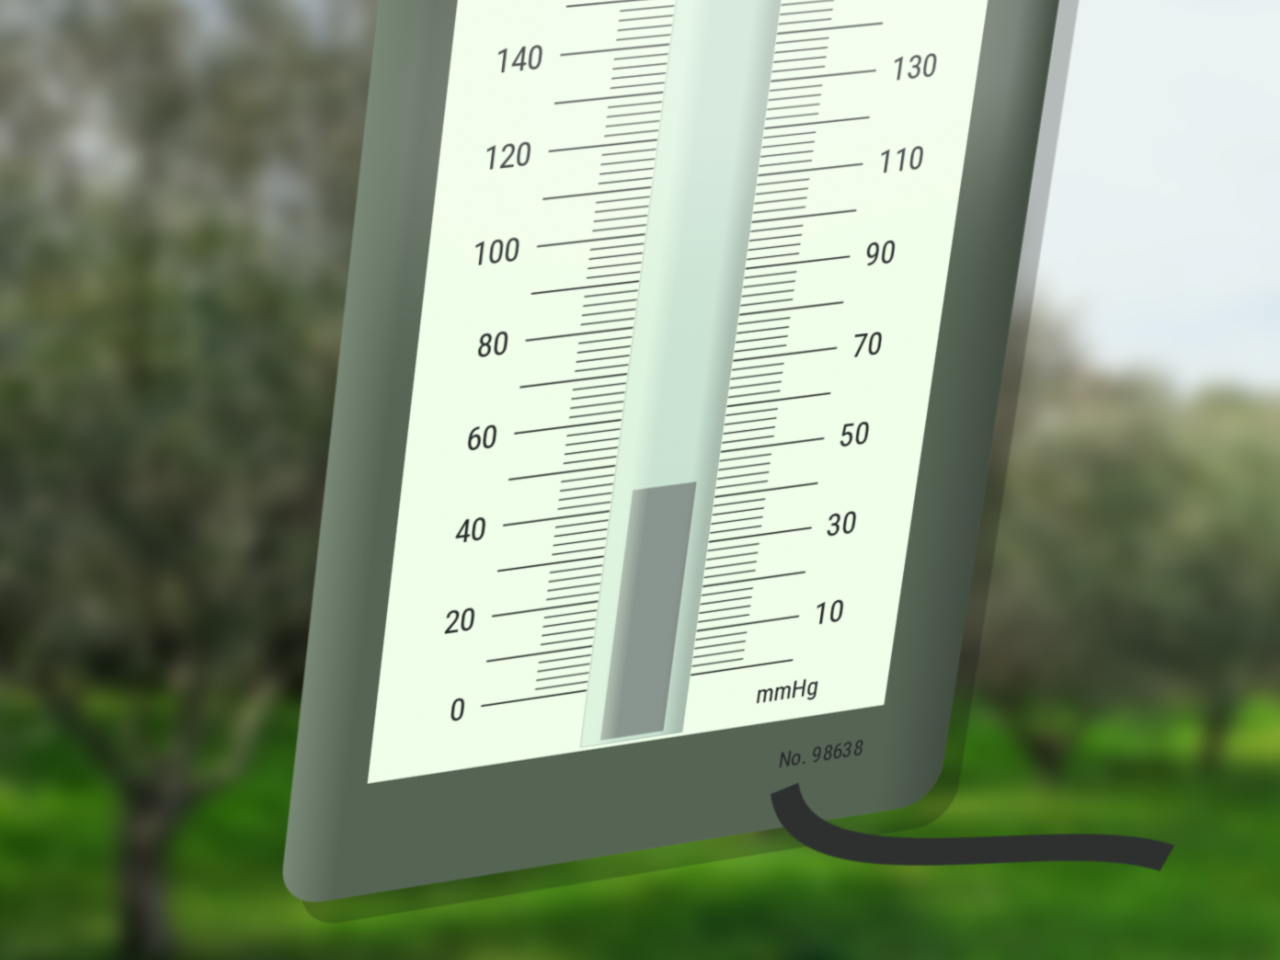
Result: **44** mmHg
